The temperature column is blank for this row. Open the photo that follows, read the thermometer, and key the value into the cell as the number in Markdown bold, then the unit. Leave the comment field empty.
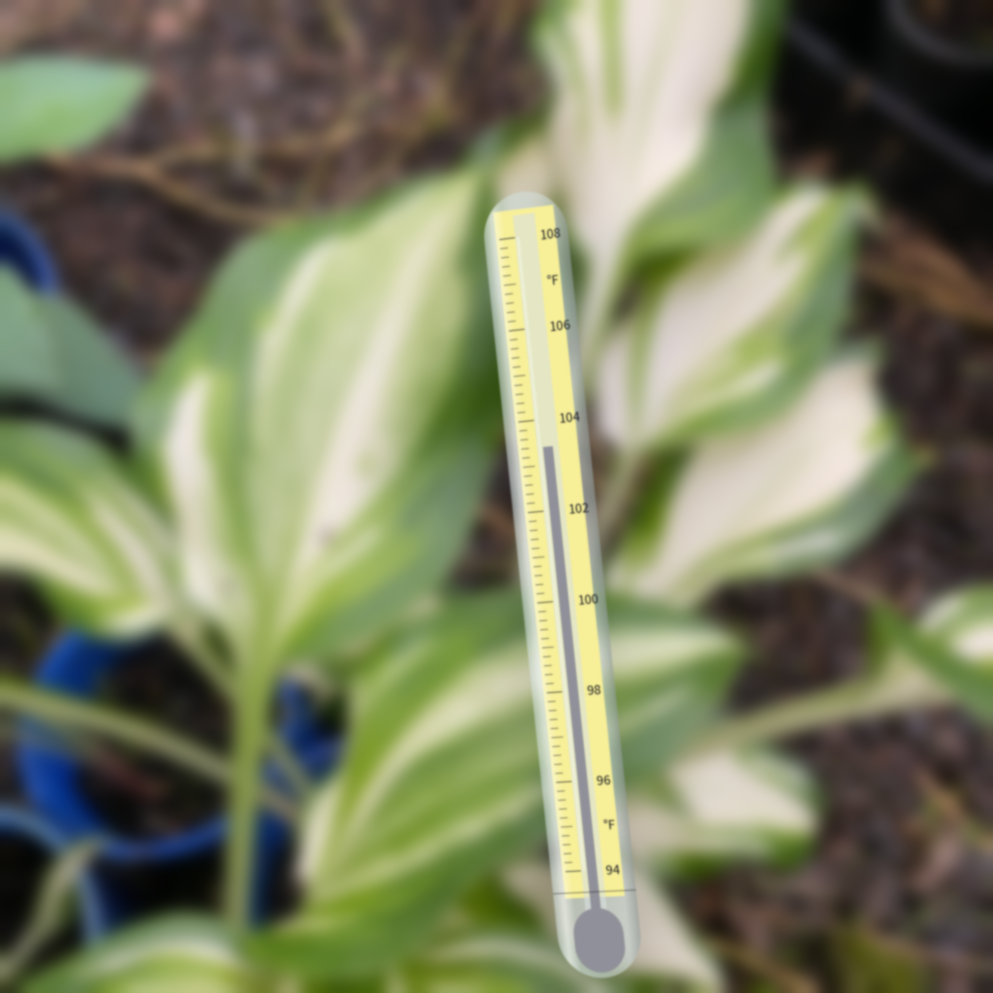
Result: **103.4** °F
